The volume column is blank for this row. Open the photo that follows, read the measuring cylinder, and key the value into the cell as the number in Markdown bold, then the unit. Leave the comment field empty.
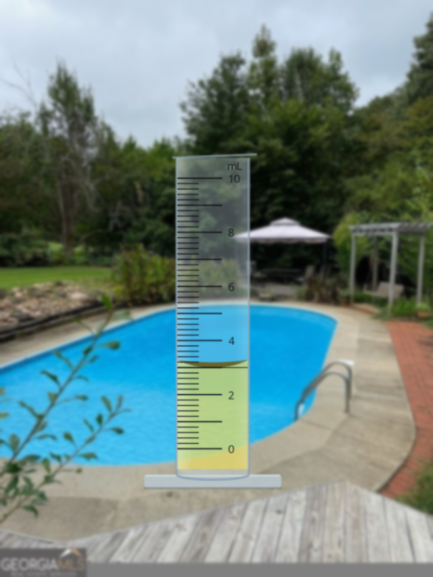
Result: **3** mL
